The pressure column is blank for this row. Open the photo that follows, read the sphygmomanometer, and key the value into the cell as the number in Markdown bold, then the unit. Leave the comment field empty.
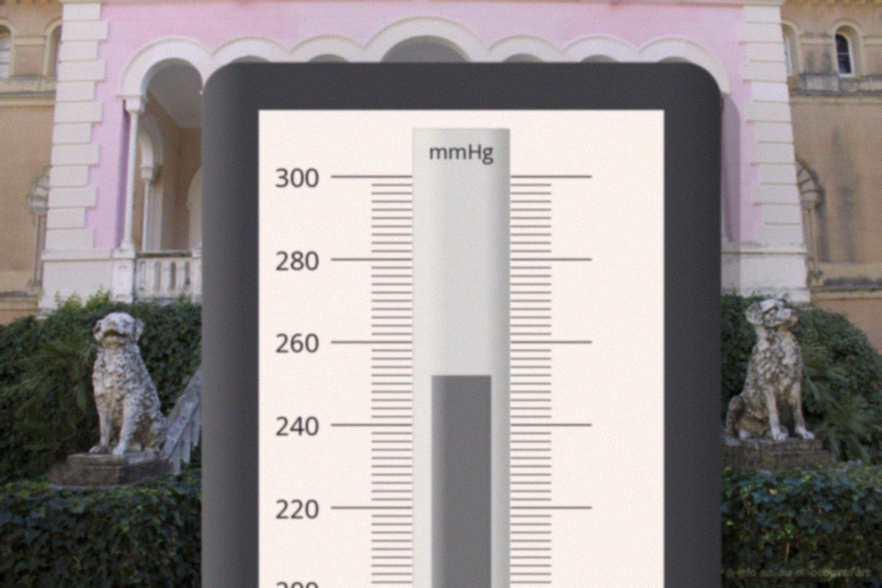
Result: **252** mmHg
